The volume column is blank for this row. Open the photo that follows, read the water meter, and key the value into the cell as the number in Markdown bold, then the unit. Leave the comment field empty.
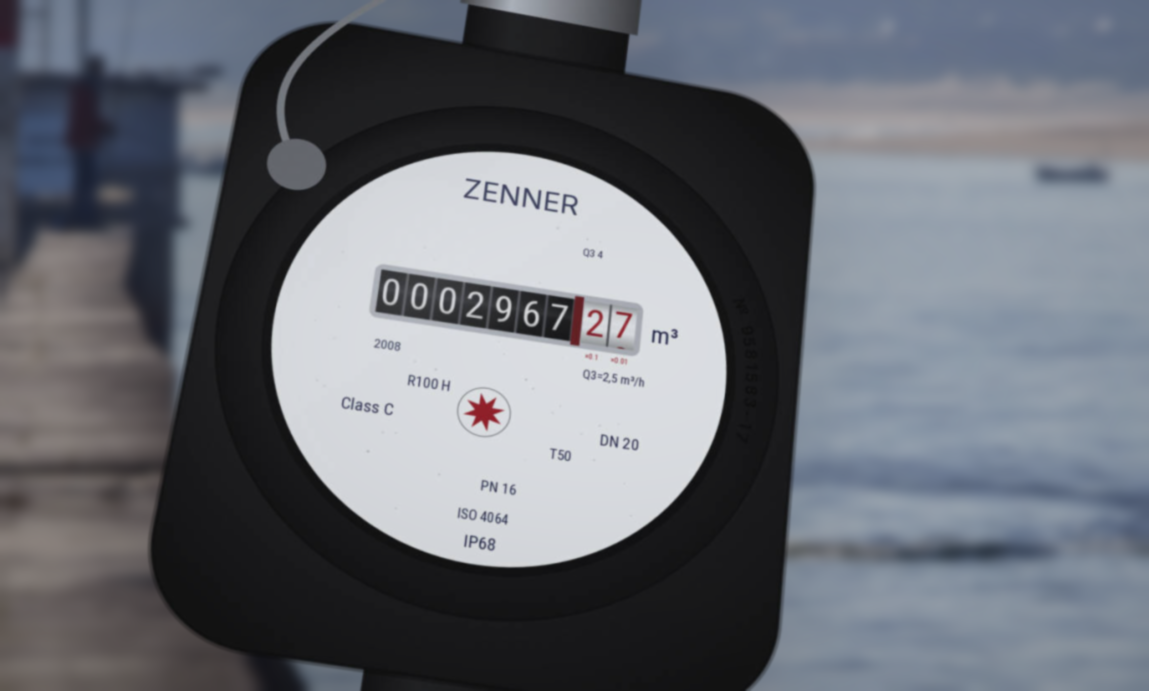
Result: **2967.27** m³
